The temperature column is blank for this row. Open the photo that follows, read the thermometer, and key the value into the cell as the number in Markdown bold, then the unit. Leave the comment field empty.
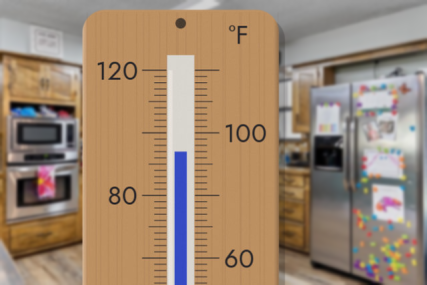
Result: **94** °F
